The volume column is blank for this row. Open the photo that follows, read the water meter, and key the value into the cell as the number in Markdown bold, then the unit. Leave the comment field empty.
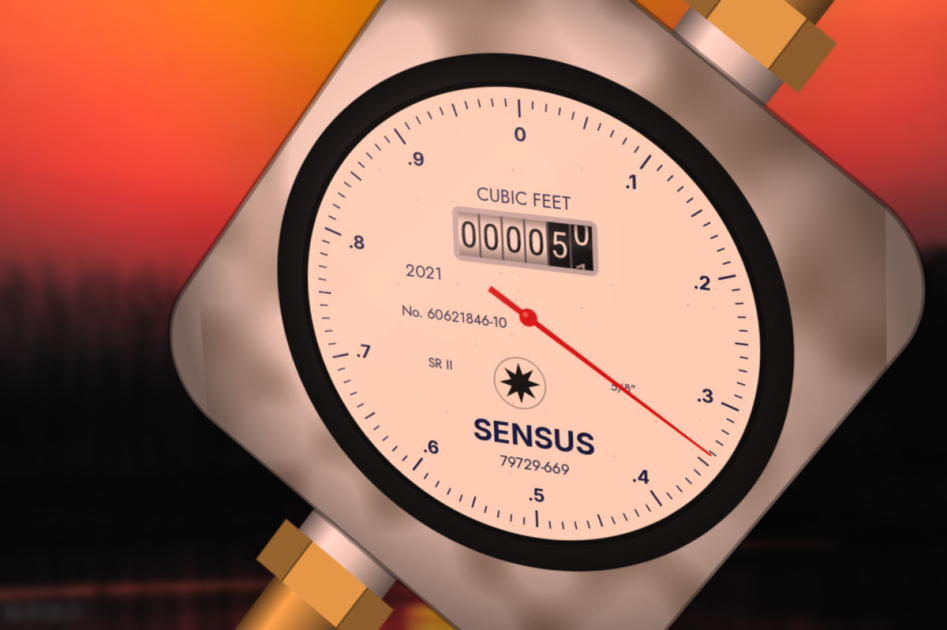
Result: **50.34** ft³
